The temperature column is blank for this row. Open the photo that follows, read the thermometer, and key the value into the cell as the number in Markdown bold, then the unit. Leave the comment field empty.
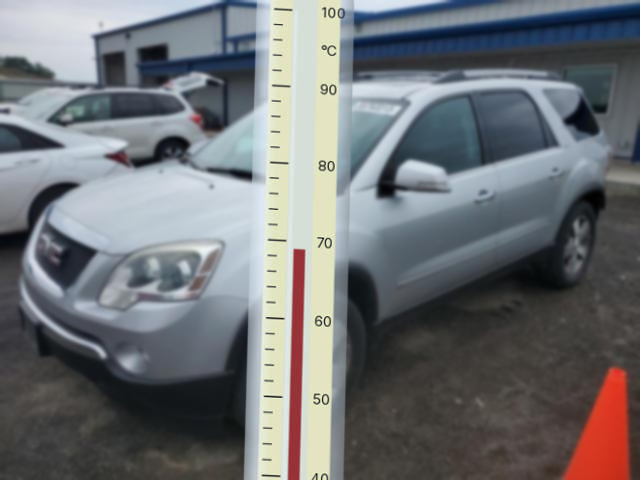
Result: **69** °C
